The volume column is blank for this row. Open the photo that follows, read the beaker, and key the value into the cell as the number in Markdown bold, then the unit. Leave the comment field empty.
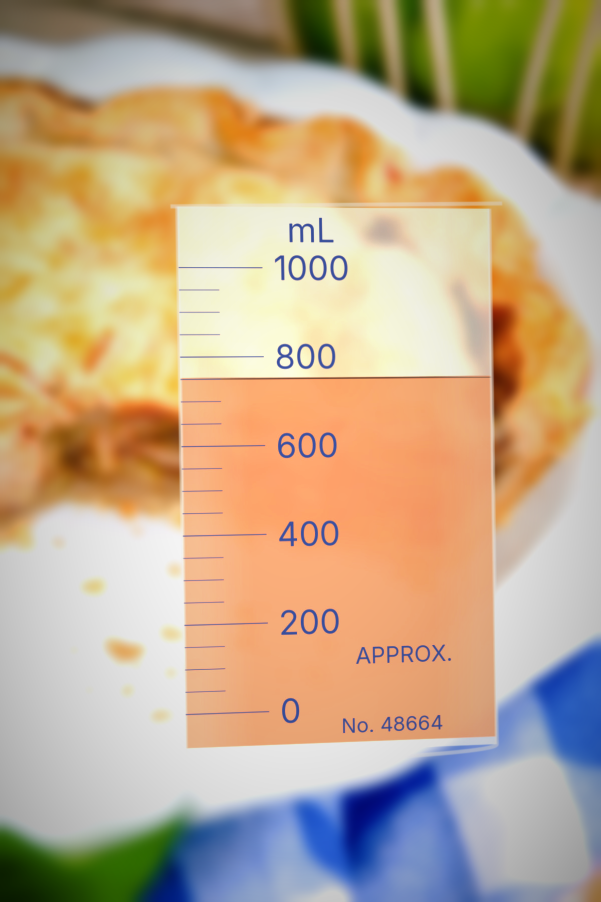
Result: **750** mL
